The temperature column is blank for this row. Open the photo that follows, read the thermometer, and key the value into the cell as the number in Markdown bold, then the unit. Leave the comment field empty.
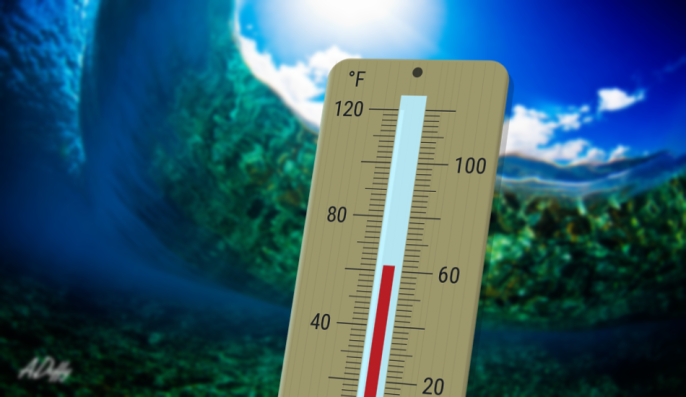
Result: **62** °F
